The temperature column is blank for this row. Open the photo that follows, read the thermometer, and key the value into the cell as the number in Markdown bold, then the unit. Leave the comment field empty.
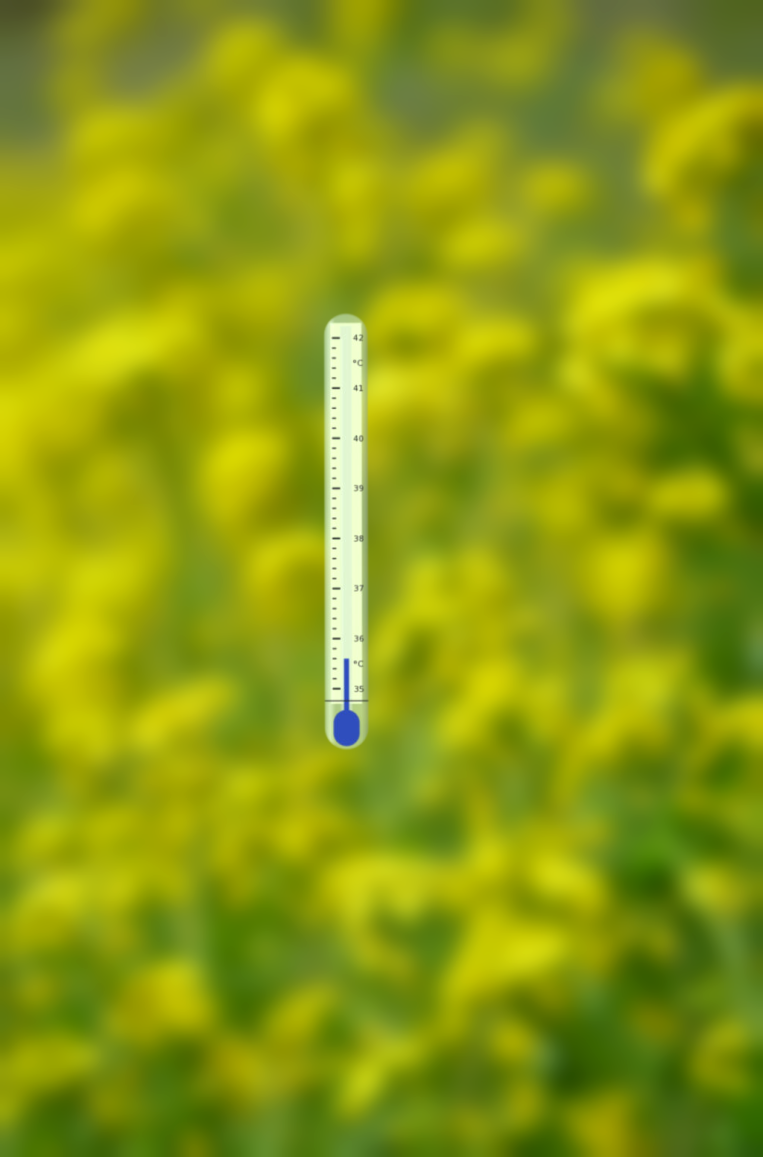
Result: **35.6** °C
